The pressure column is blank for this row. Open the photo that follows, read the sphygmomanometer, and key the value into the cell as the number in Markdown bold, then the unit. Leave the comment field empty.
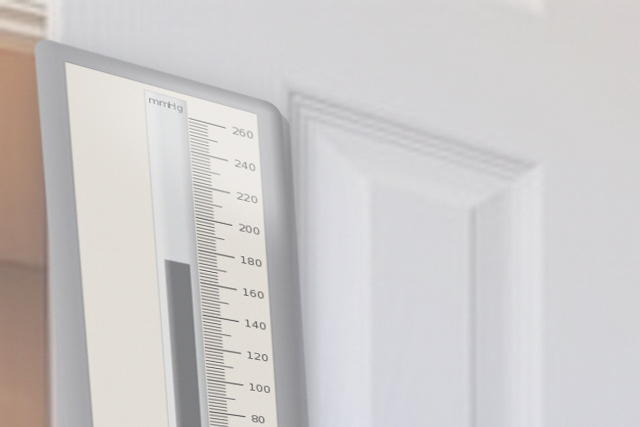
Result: **170** mmHg
